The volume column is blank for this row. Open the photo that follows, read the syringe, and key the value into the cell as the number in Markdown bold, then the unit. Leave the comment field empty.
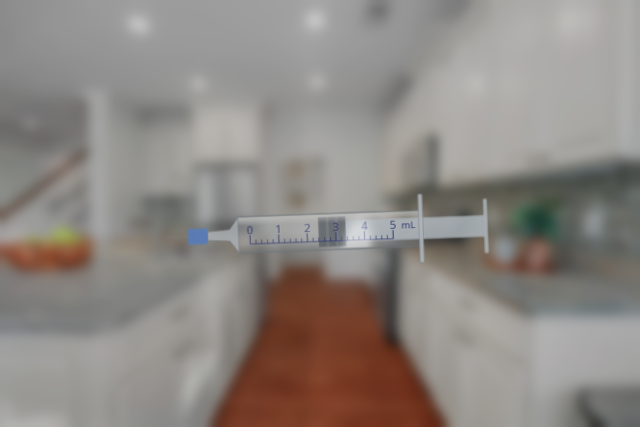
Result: **2.4** mL
